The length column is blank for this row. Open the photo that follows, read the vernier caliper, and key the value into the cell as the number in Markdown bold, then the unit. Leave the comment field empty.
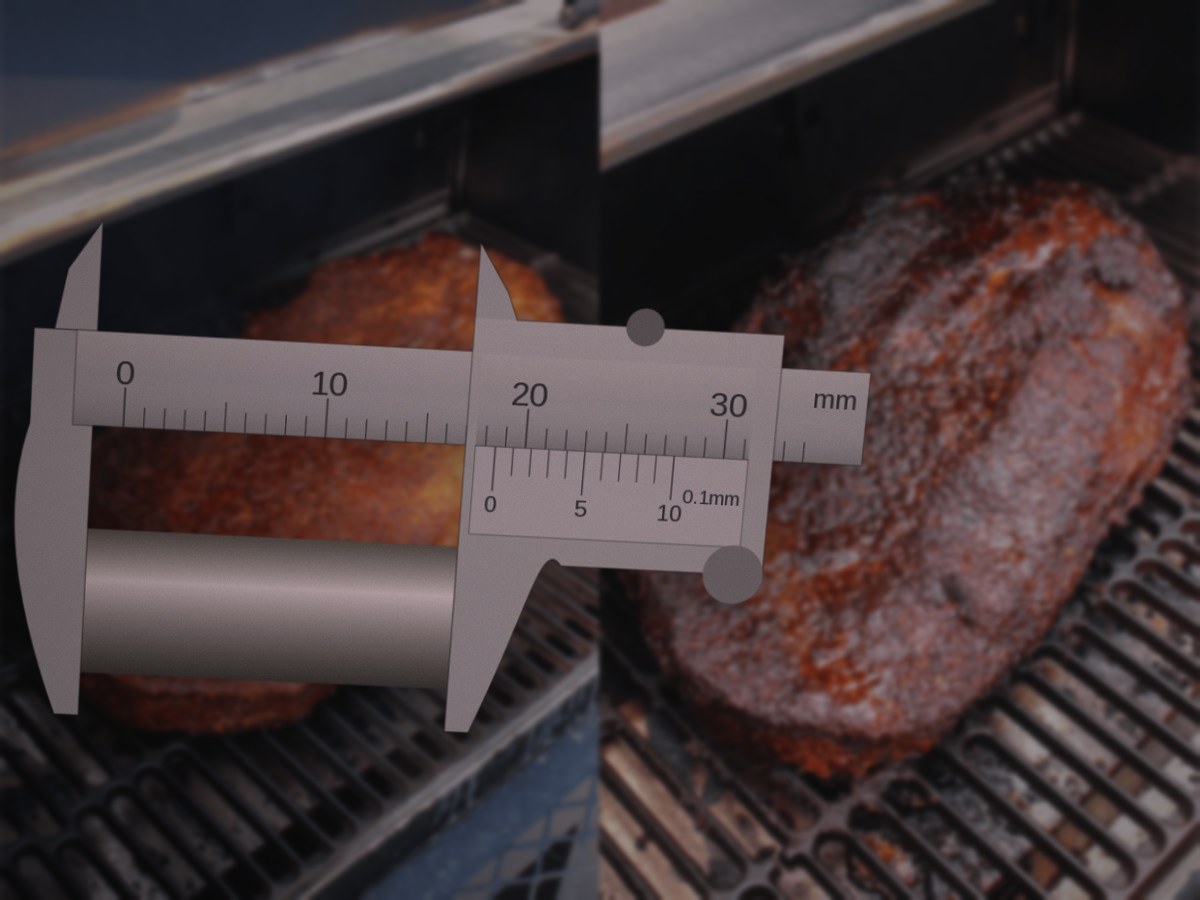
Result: **18.5** mm
